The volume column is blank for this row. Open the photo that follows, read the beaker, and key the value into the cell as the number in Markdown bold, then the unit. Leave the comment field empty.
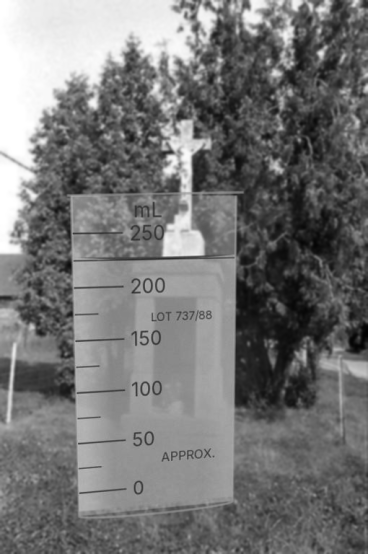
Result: **225** mL
